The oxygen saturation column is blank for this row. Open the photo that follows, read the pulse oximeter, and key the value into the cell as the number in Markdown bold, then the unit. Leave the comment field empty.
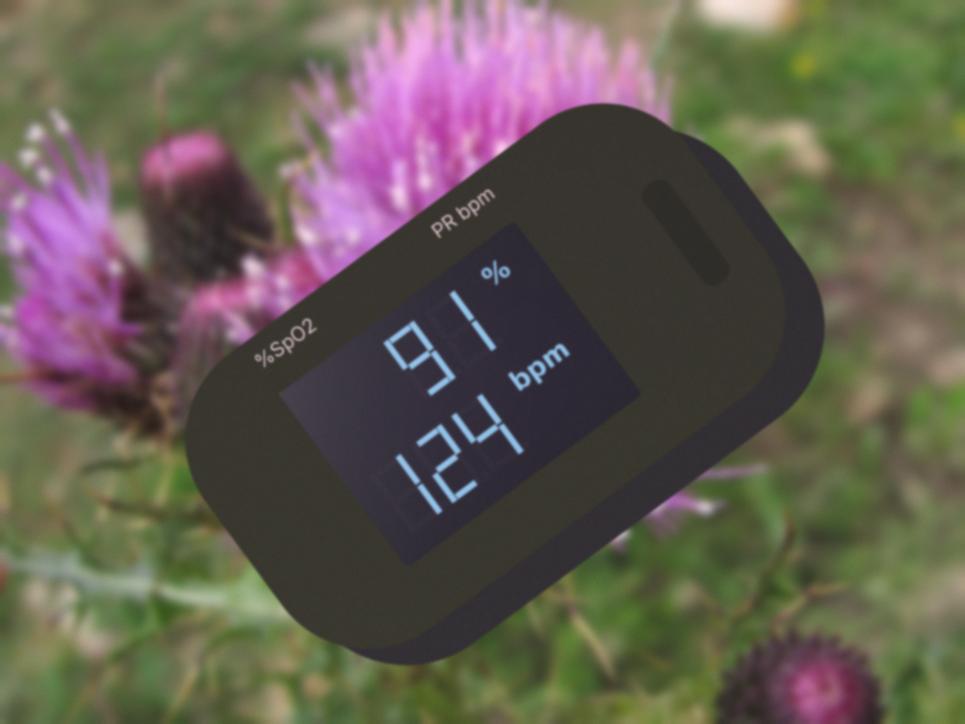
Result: **91** %
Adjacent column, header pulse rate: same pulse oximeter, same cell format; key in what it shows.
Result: **124** bpm
